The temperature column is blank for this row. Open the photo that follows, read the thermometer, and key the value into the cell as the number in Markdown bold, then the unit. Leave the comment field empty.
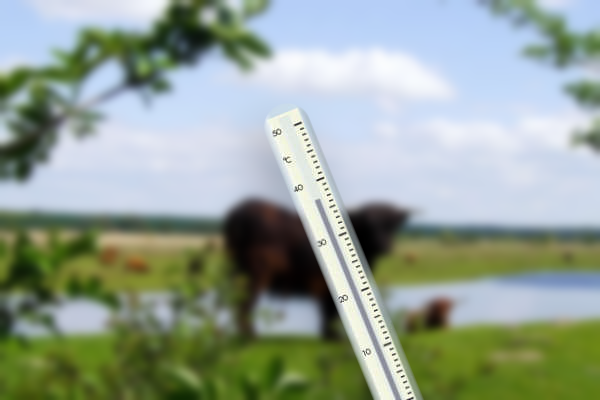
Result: **37** °C
